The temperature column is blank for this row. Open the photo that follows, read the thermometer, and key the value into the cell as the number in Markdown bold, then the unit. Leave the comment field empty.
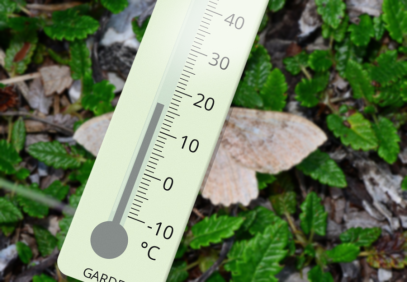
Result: **16** °C
